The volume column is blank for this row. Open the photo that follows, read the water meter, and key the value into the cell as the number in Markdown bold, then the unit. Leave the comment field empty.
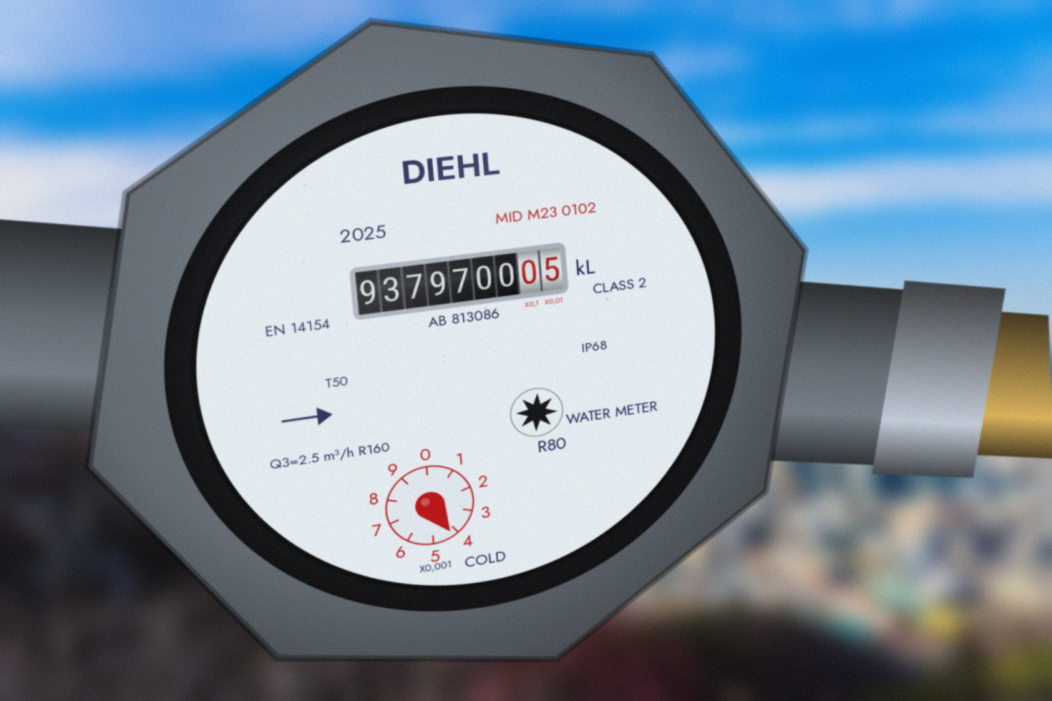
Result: **9379700.054** kL
